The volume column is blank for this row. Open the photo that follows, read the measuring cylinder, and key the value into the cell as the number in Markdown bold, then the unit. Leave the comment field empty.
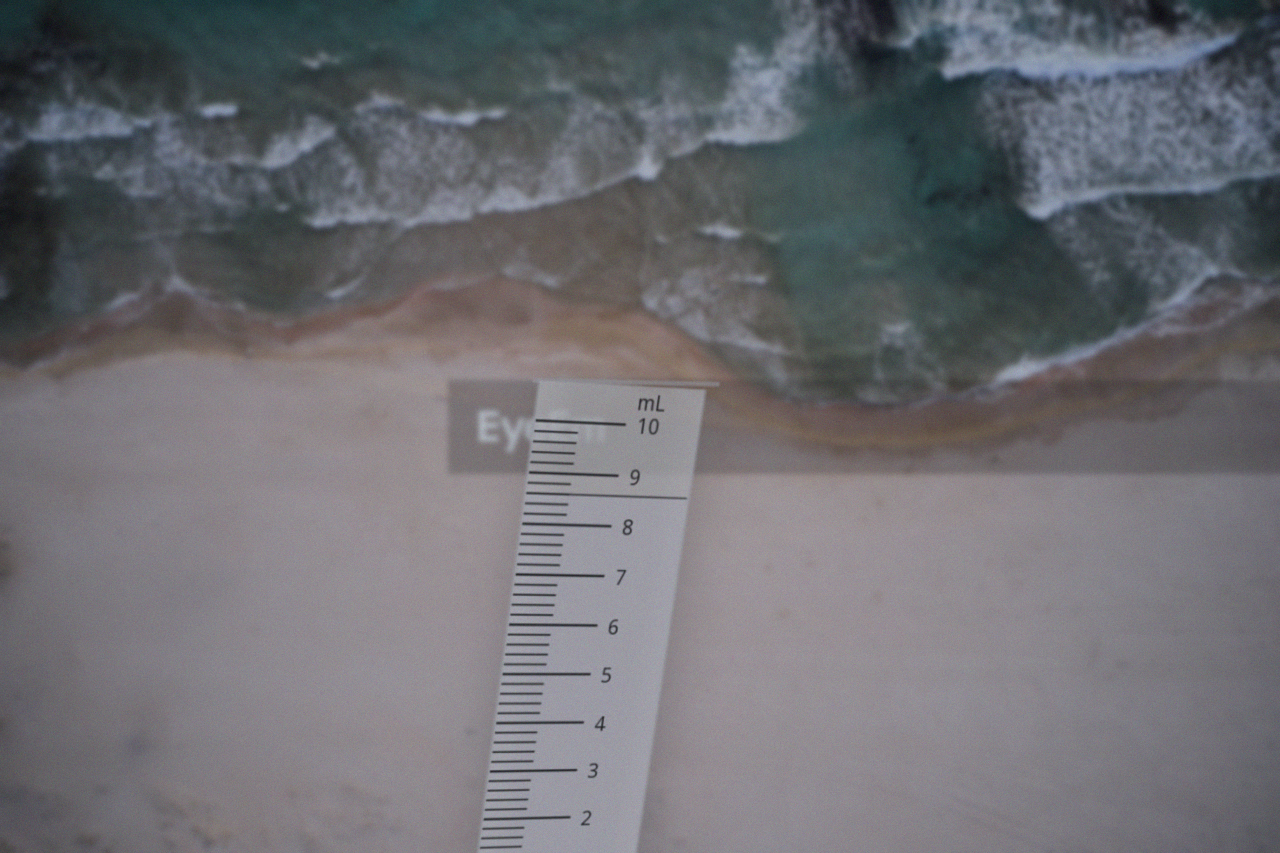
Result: **8.6** mL
